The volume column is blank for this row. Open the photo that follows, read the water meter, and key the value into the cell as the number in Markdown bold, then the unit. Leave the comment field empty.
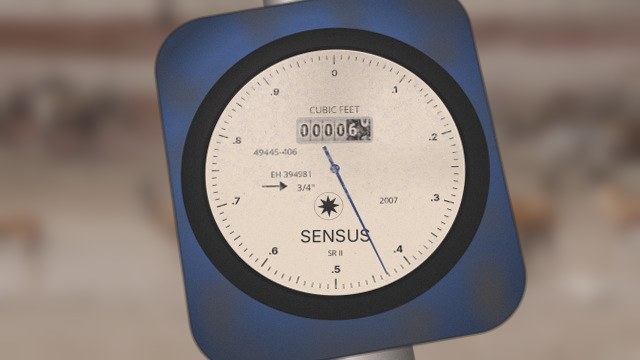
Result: **60.43** ft³
